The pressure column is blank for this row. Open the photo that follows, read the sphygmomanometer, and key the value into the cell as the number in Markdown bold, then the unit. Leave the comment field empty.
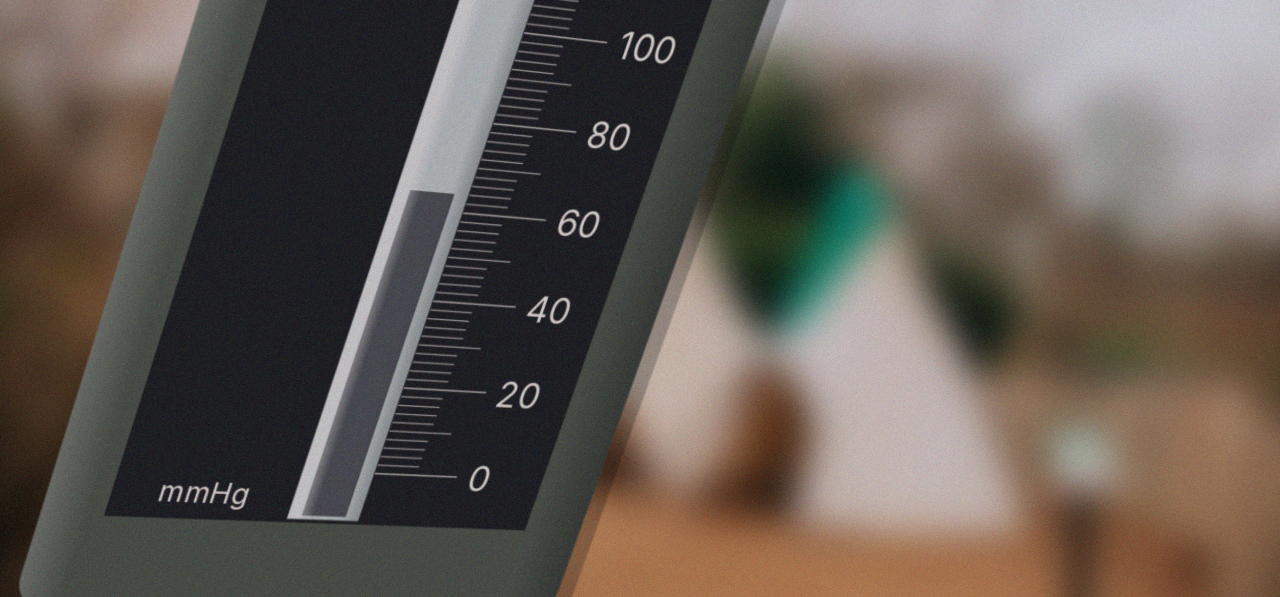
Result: **64** mmHg
